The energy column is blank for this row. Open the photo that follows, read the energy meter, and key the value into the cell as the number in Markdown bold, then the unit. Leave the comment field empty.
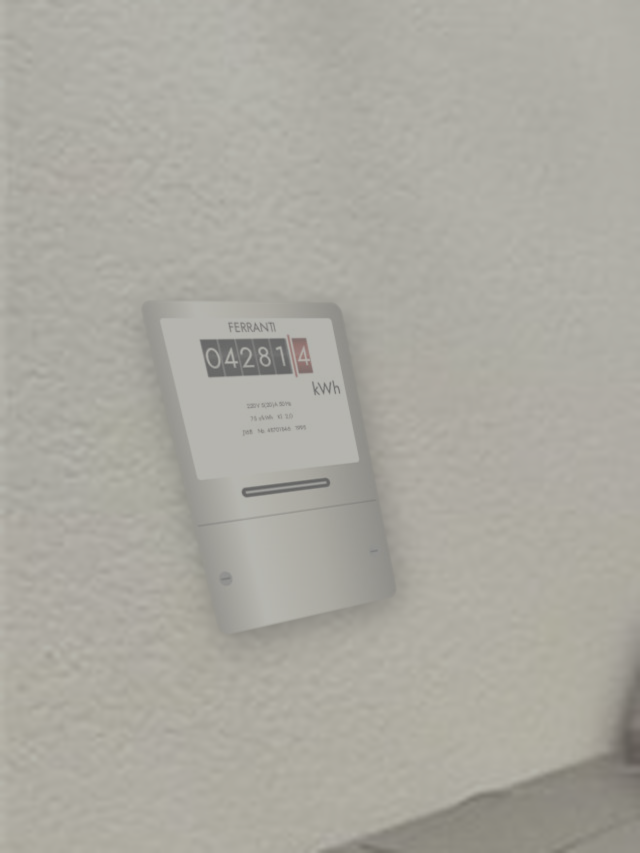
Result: **4281.4** kWh
